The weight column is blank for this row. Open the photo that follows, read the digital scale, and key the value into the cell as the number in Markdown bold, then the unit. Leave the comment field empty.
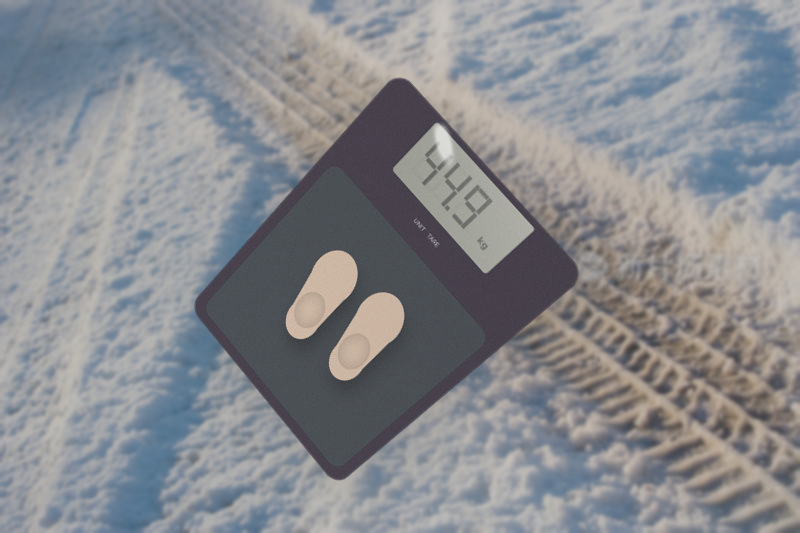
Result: **44.9** kg
